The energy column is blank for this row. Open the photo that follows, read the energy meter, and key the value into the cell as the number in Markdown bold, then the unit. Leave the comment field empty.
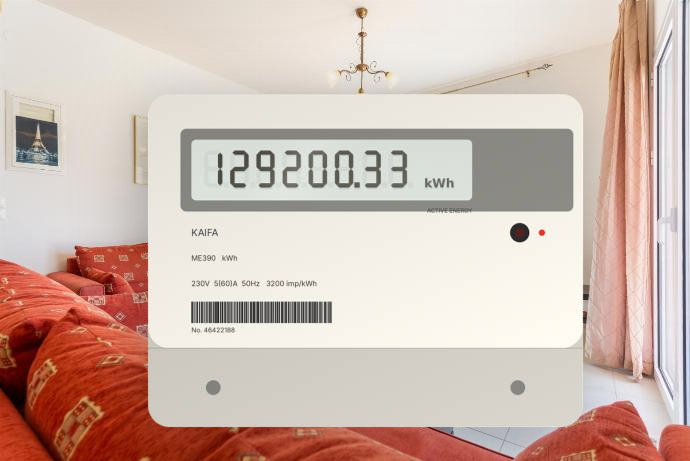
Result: **129200.33** kWh
